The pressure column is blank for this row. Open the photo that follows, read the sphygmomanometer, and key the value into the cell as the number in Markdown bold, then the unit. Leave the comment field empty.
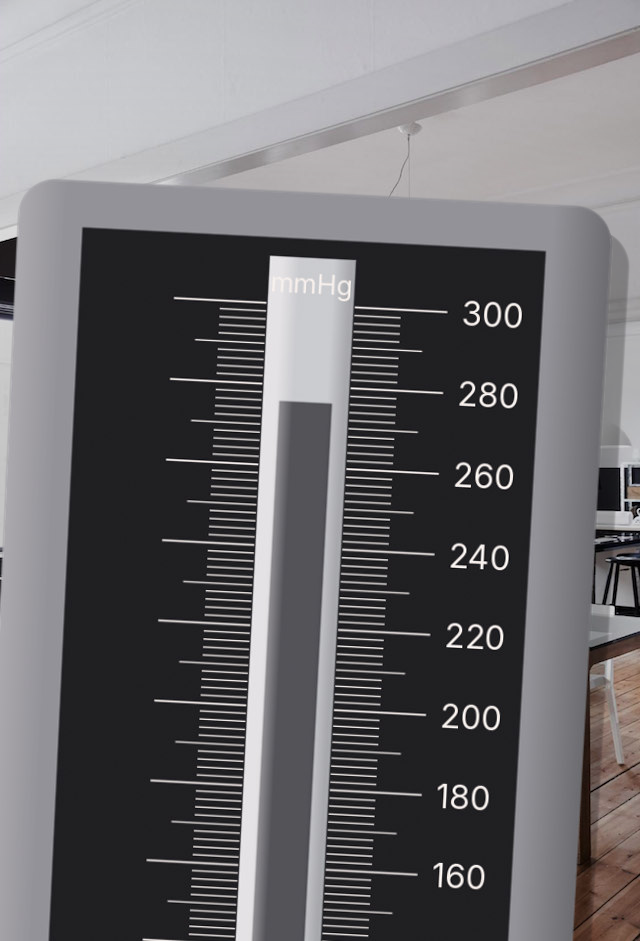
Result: **276** mmHg
